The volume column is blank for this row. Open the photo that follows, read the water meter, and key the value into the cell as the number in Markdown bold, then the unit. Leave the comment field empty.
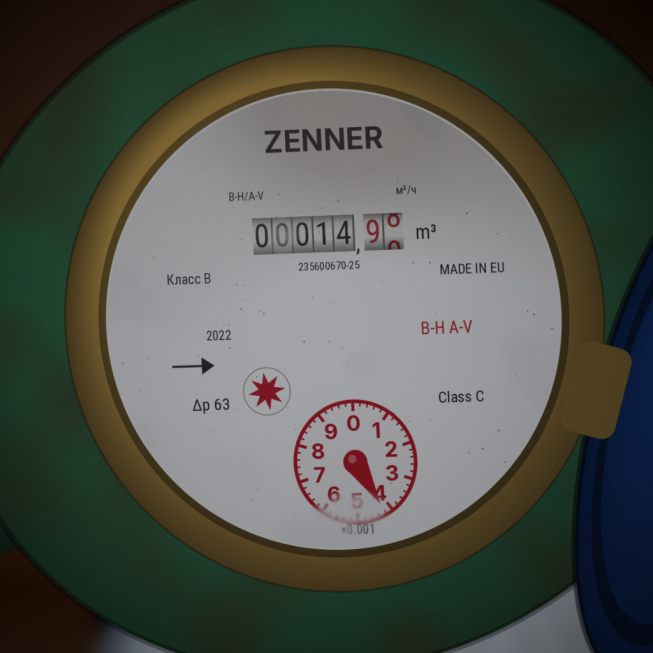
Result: **14.984** m³
